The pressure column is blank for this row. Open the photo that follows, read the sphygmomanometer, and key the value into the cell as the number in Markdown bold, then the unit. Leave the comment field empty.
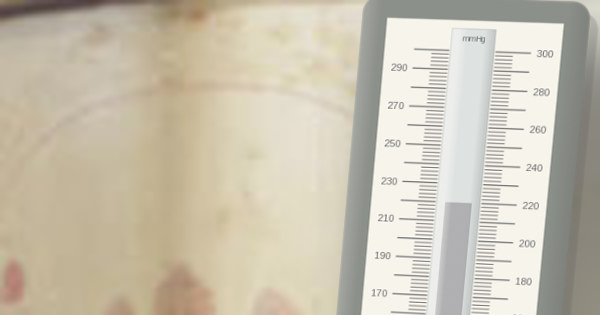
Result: **220** mmHg
